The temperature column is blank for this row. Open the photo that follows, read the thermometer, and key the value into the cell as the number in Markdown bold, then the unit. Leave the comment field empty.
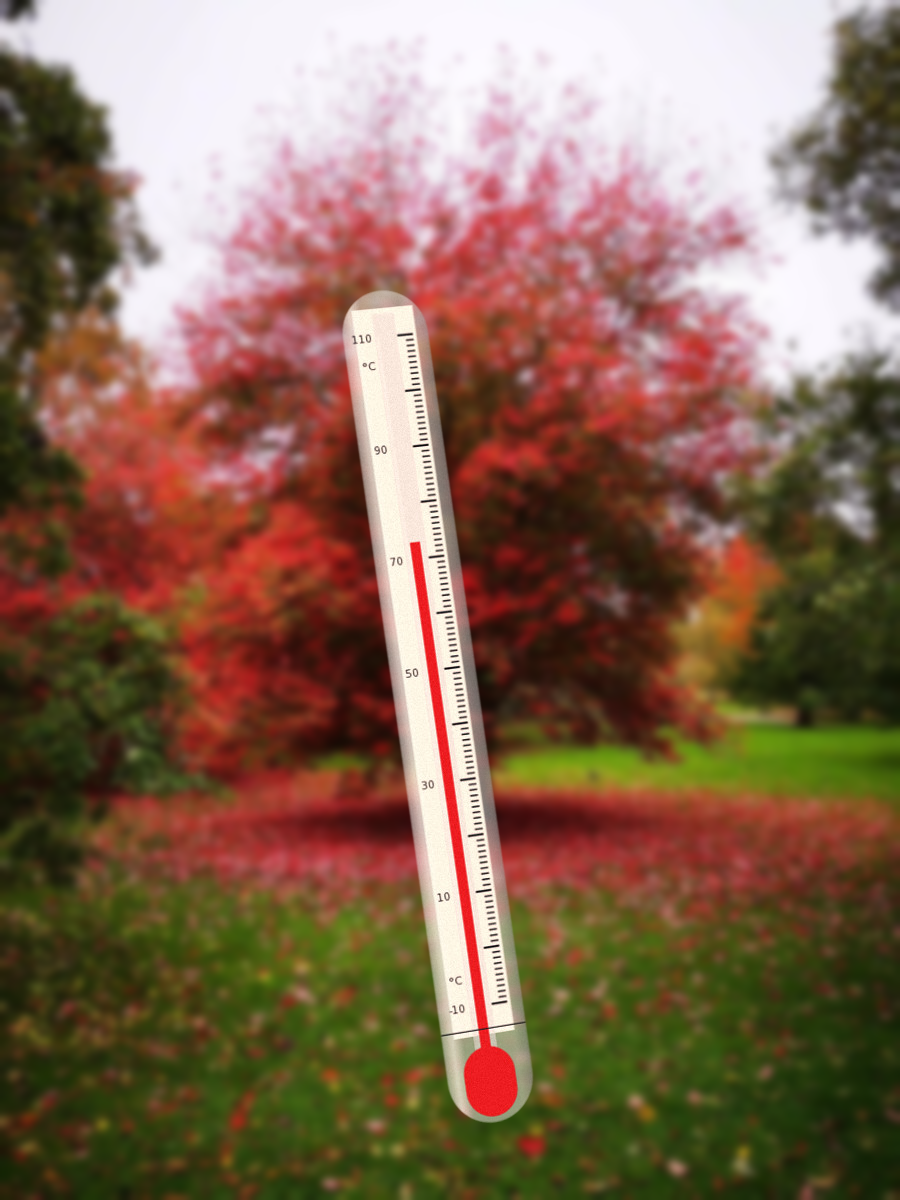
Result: **73** °C
